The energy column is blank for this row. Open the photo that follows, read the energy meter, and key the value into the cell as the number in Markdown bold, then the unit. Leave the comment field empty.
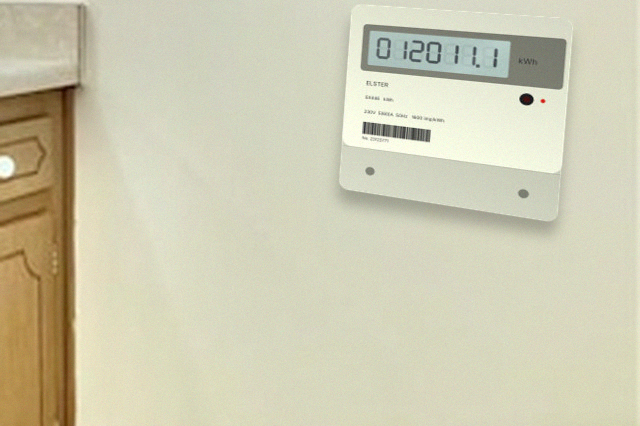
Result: **12011.1** kWh
